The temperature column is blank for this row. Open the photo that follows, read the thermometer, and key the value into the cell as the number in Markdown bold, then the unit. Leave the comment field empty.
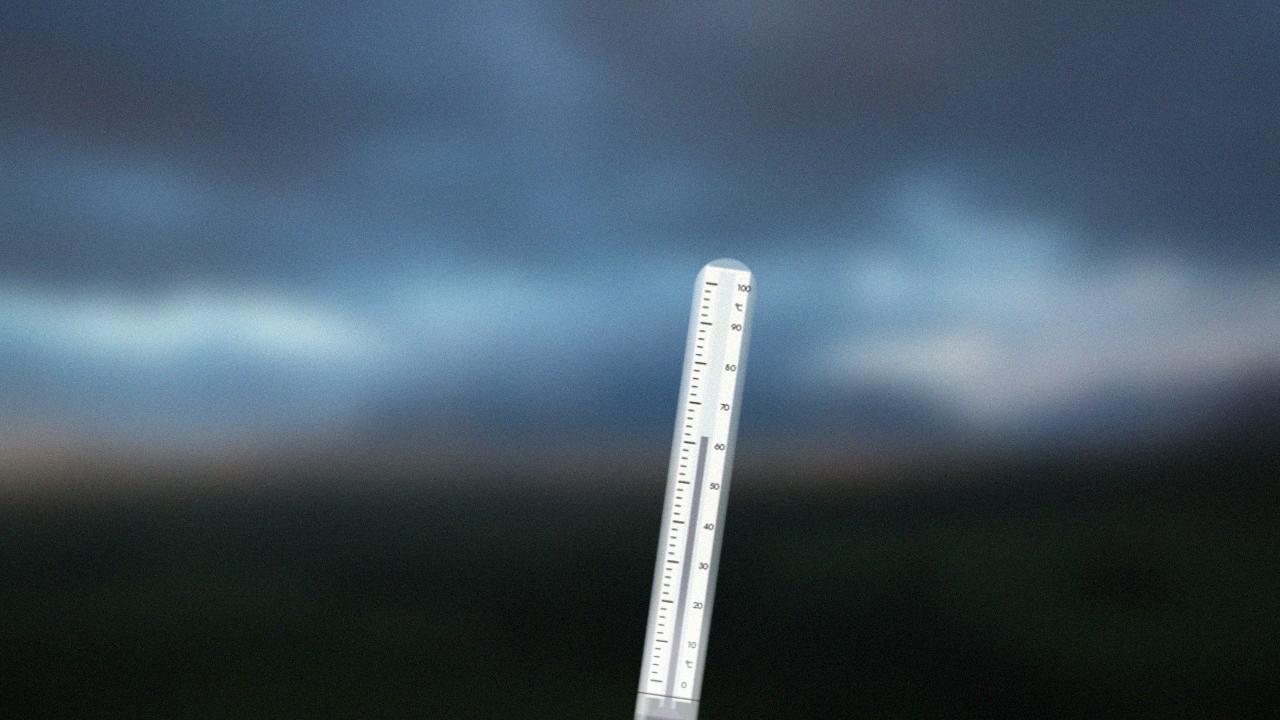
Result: **62** °C
